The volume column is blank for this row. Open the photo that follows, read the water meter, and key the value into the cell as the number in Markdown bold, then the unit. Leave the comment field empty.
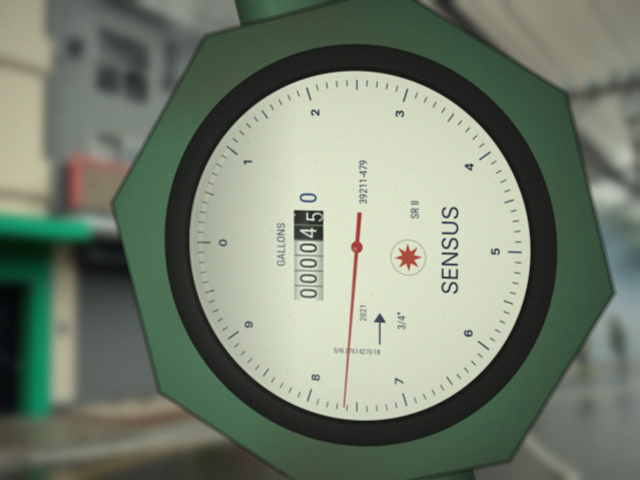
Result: **447.6** gal
